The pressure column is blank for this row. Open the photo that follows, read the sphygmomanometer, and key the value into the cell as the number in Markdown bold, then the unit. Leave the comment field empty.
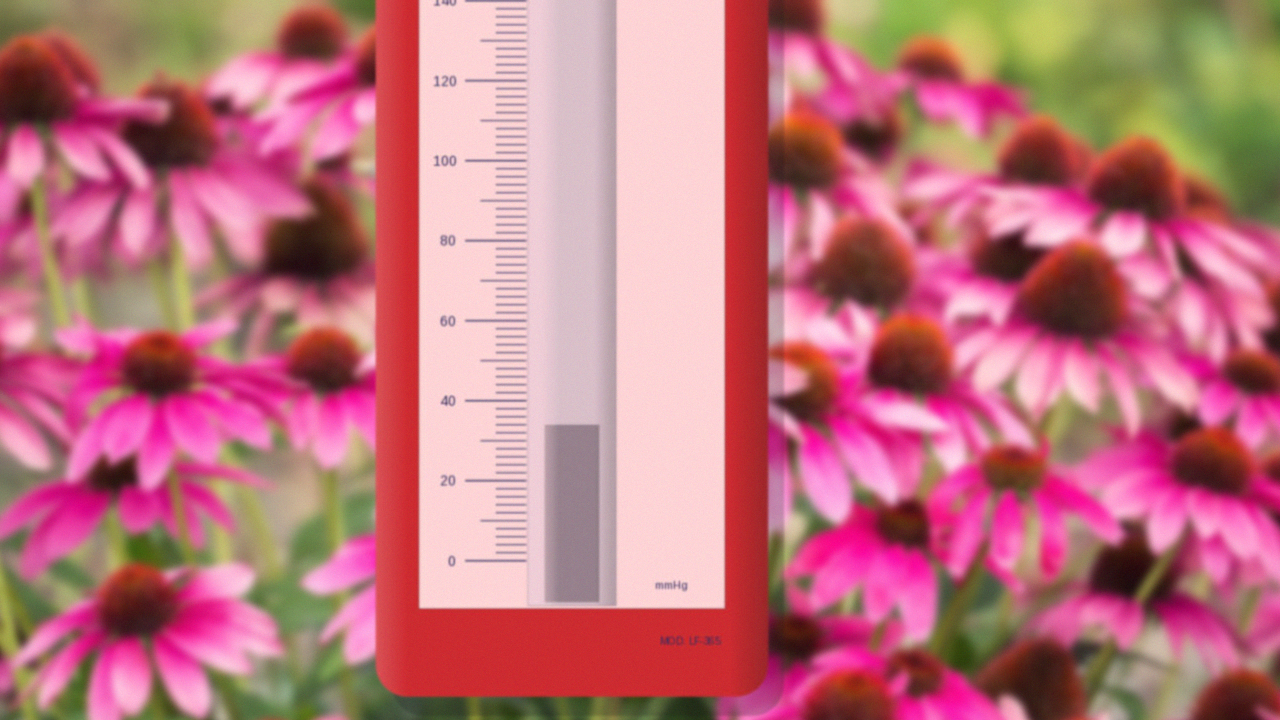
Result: **34** mmHg
